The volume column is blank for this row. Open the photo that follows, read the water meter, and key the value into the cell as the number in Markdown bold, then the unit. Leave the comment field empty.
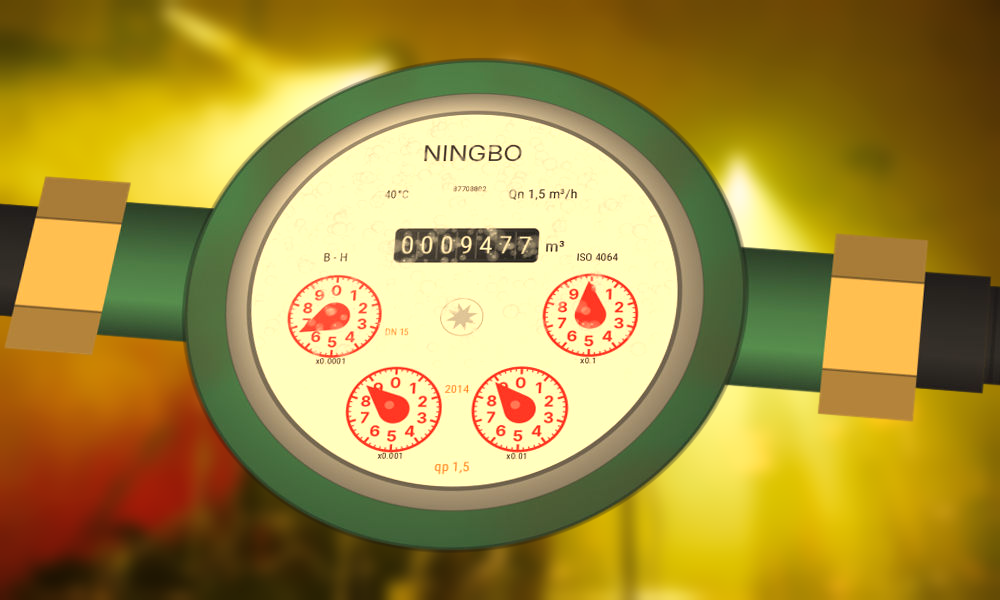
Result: **9476.9886** m³
